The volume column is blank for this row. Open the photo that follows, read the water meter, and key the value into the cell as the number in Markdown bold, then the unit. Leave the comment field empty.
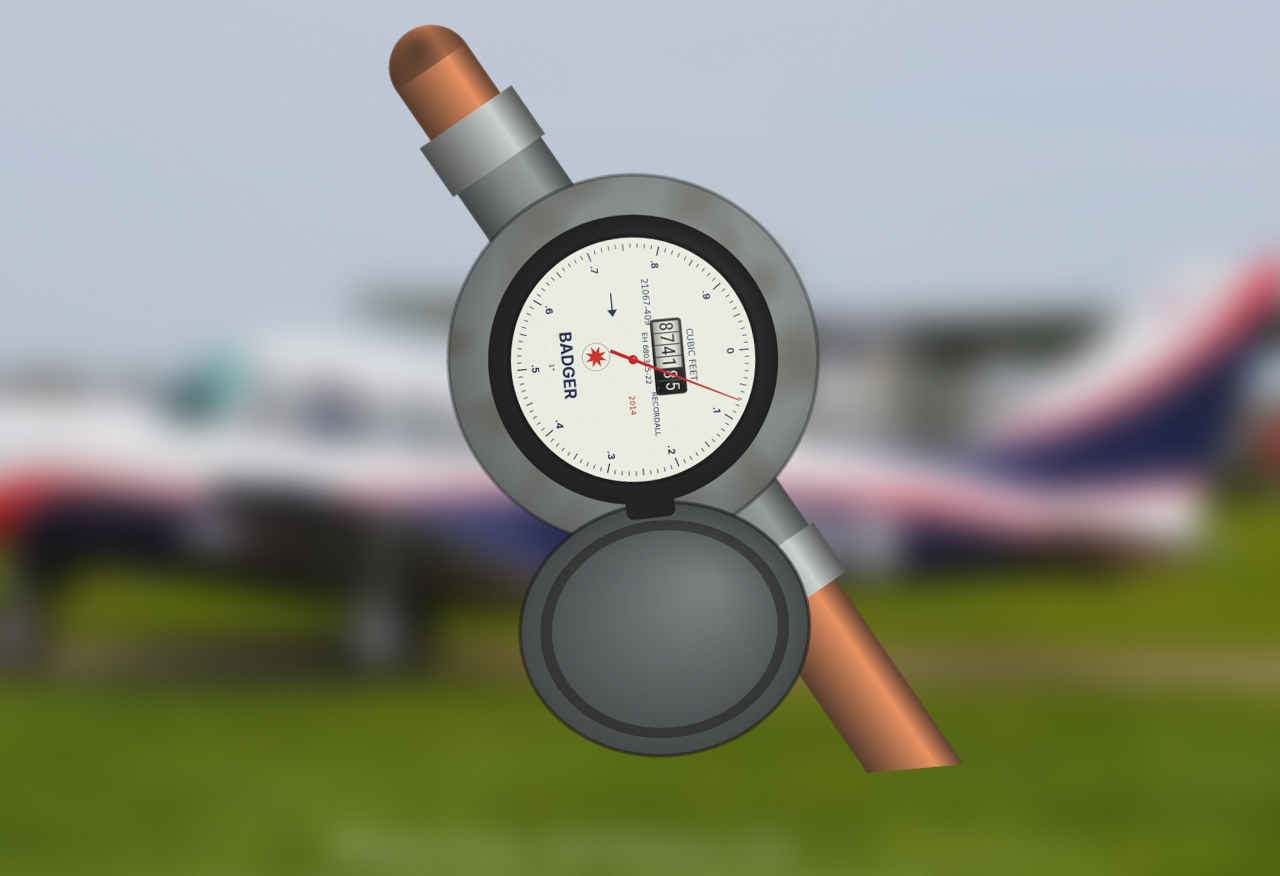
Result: **874185.07** ft³
